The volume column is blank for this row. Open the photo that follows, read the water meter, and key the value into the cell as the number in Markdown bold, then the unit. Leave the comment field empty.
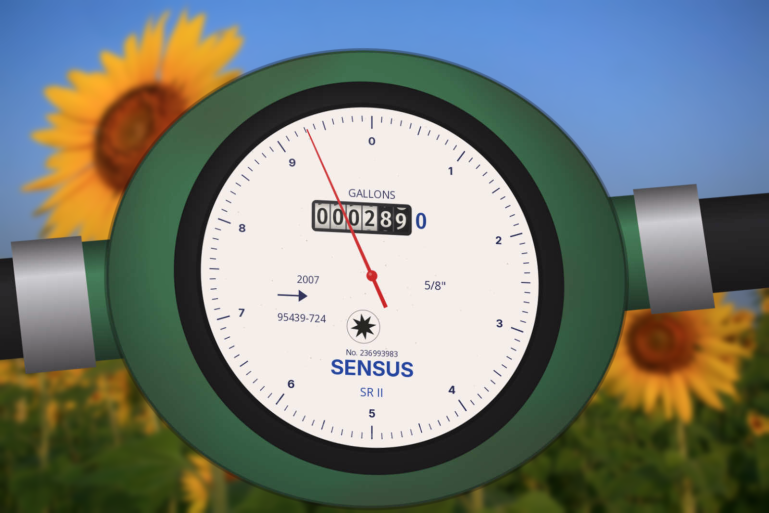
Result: **2889.3** gal
